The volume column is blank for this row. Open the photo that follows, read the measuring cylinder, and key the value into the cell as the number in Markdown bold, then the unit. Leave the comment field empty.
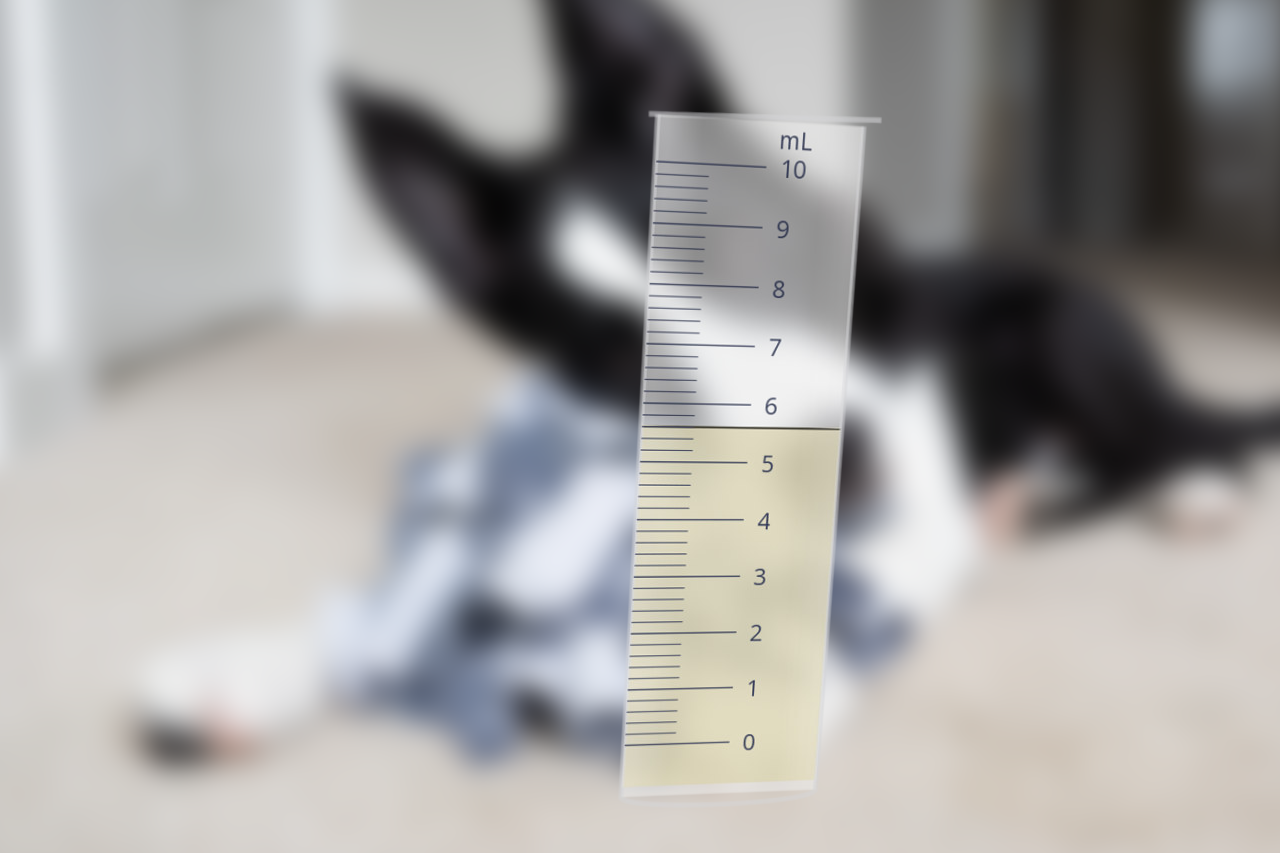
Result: **5.6** mL
